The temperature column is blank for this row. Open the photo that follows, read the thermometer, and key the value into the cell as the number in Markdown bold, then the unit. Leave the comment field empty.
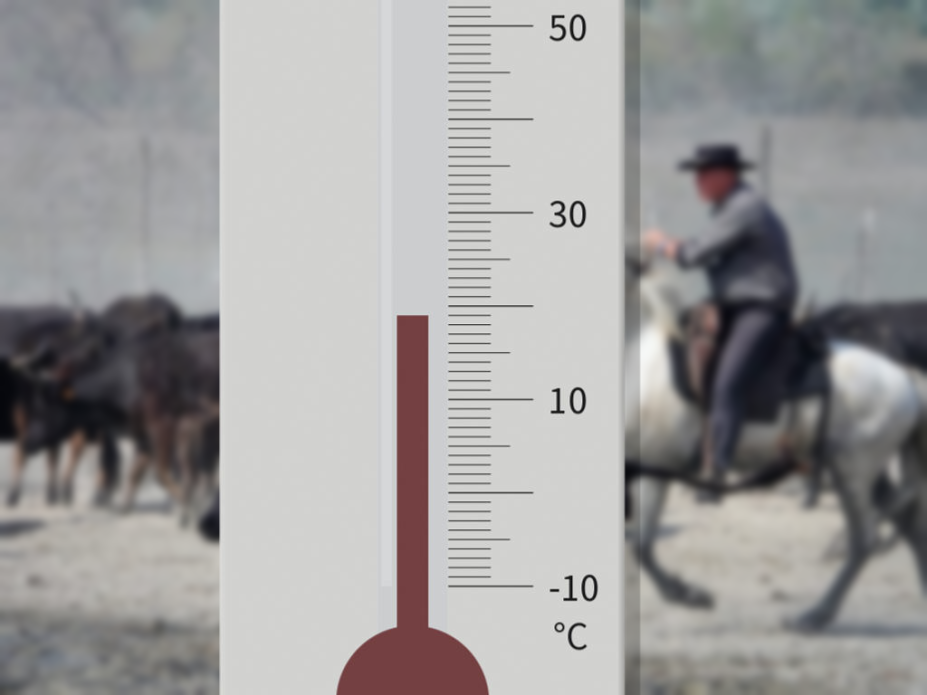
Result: **19** °C
